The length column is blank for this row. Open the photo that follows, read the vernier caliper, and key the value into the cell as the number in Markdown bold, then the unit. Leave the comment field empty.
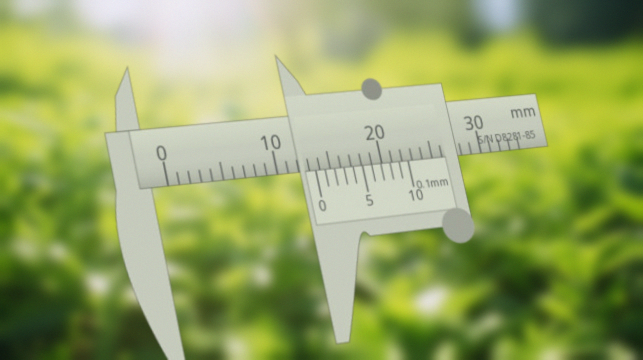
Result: **13.6** mm
